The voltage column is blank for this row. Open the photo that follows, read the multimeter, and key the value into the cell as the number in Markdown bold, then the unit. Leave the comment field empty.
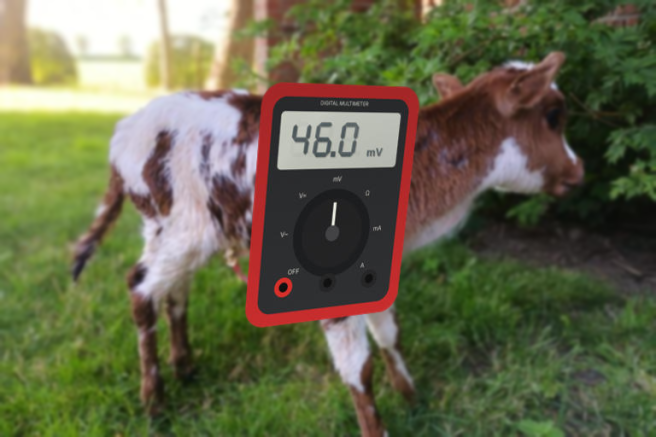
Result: **46.0** mV
